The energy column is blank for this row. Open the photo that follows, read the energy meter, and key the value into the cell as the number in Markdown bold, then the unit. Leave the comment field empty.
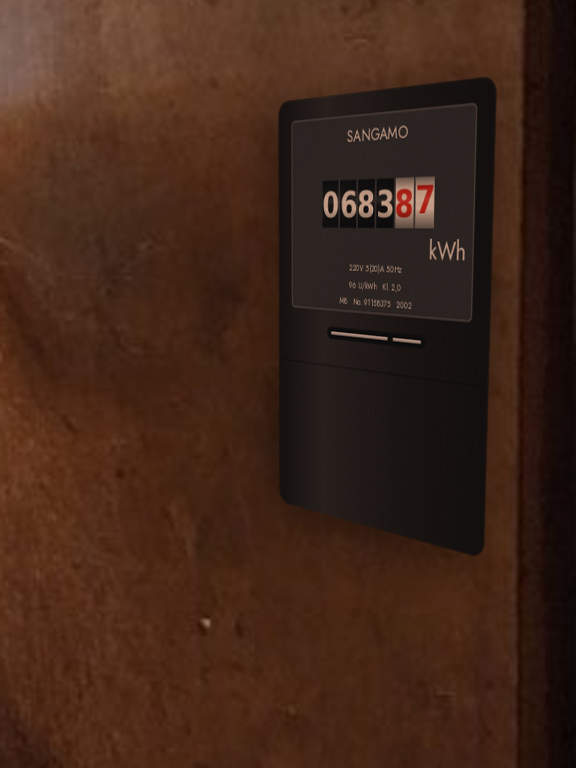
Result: **683.87** kWh
